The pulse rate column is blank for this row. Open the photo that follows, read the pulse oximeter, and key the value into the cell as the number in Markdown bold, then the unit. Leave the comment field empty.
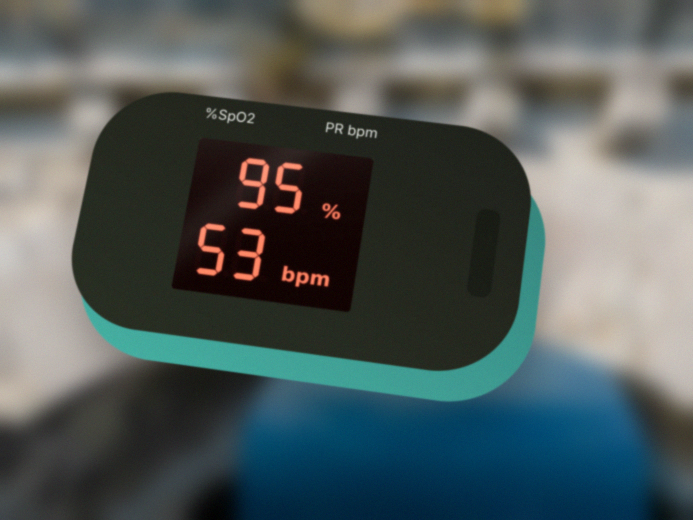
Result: **53** bpm
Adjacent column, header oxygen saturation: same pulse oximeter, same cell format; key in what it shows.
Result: **95** %
